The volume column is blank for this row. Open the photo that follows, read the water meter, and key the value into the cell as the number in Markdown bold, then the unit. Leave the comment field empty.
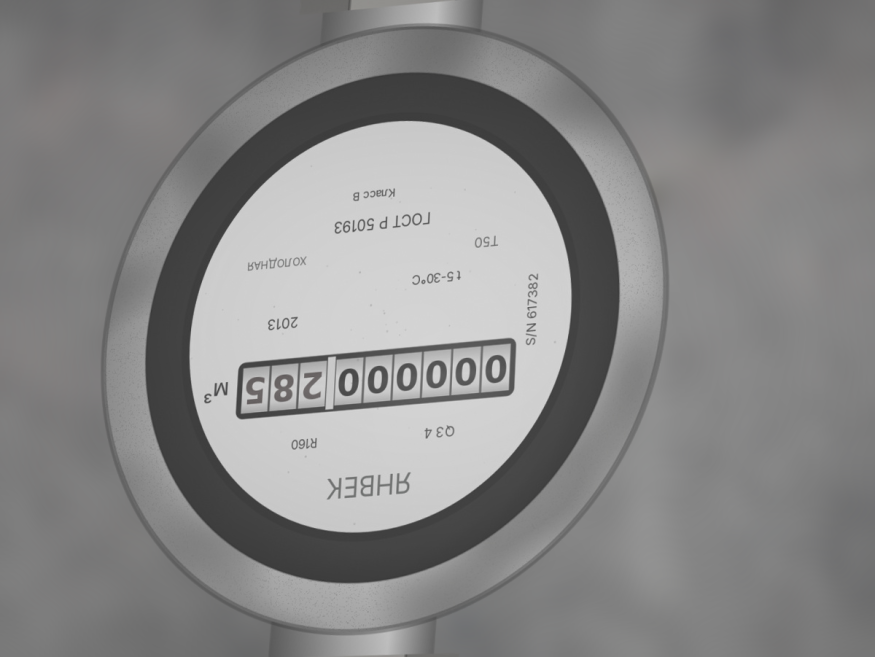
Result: **0.285** m³
